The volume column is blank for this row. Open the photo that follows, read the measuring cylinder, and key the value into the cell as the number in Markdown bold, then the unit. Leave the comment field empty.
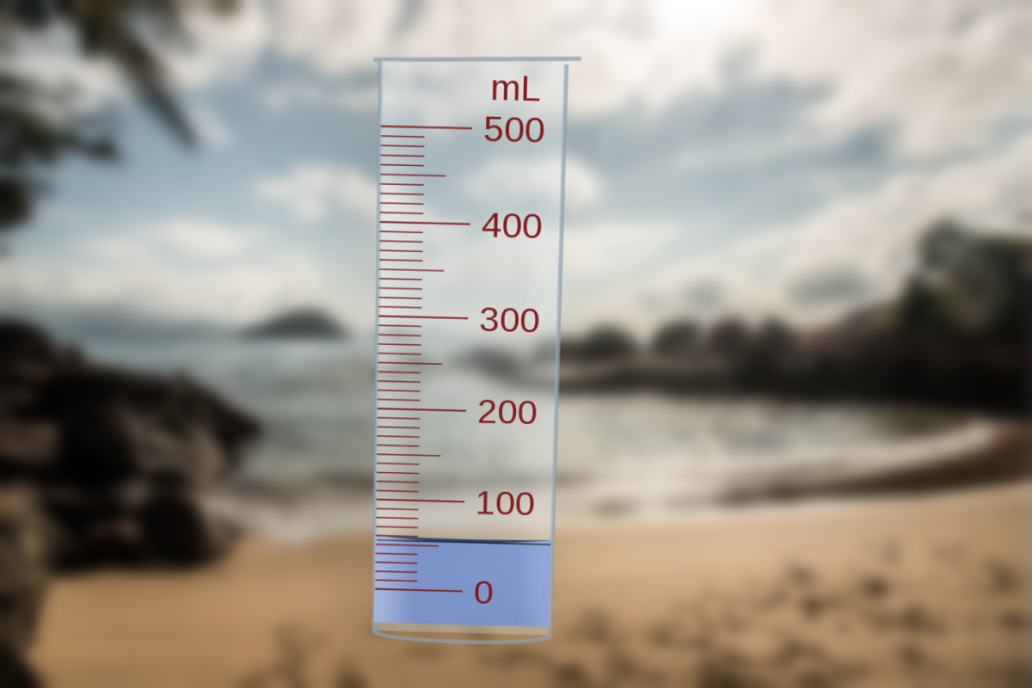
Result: **55** mL
